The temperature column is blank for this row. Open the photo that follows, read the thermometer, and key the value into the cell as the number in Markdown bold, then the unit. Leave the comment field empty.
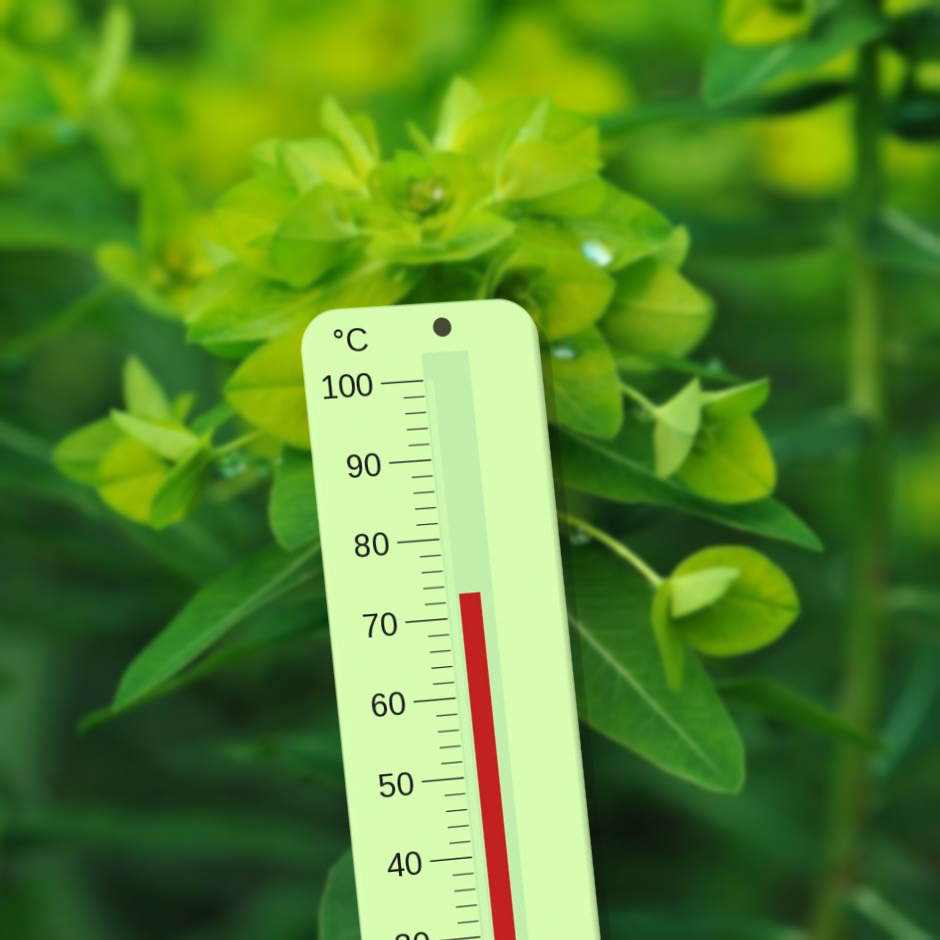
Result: **73** °C
